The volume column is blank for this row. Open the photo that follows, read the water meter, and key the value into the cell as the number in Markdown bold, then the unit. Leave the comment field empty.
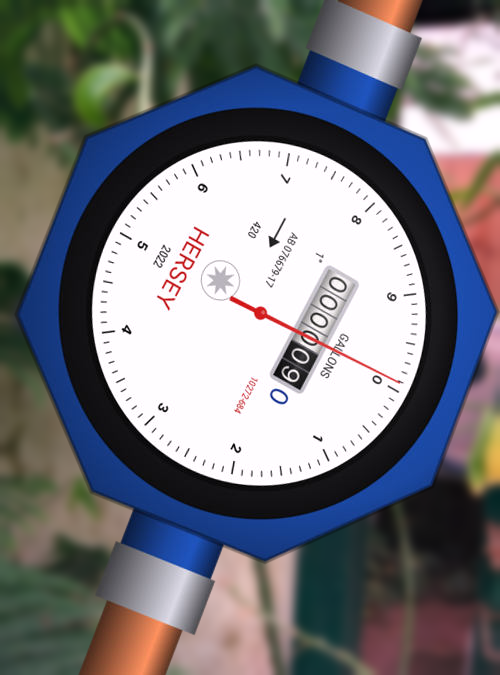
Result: **89.9** gal
